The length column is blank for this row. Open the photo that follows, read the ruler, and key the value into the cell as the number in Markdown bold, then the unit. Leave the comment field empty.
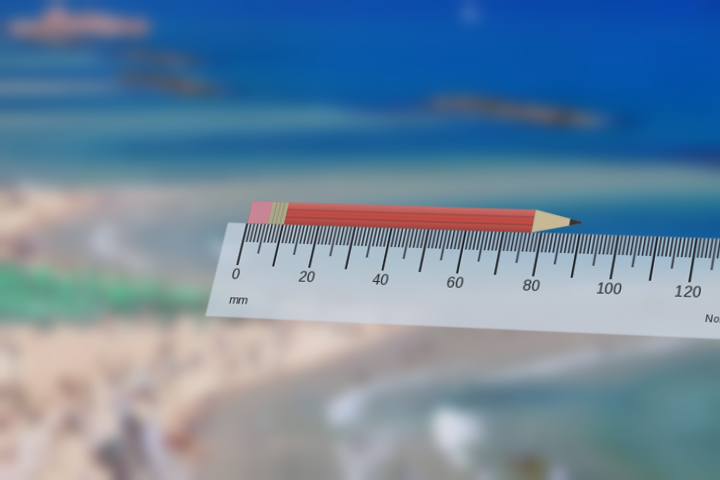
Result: **90** mm
